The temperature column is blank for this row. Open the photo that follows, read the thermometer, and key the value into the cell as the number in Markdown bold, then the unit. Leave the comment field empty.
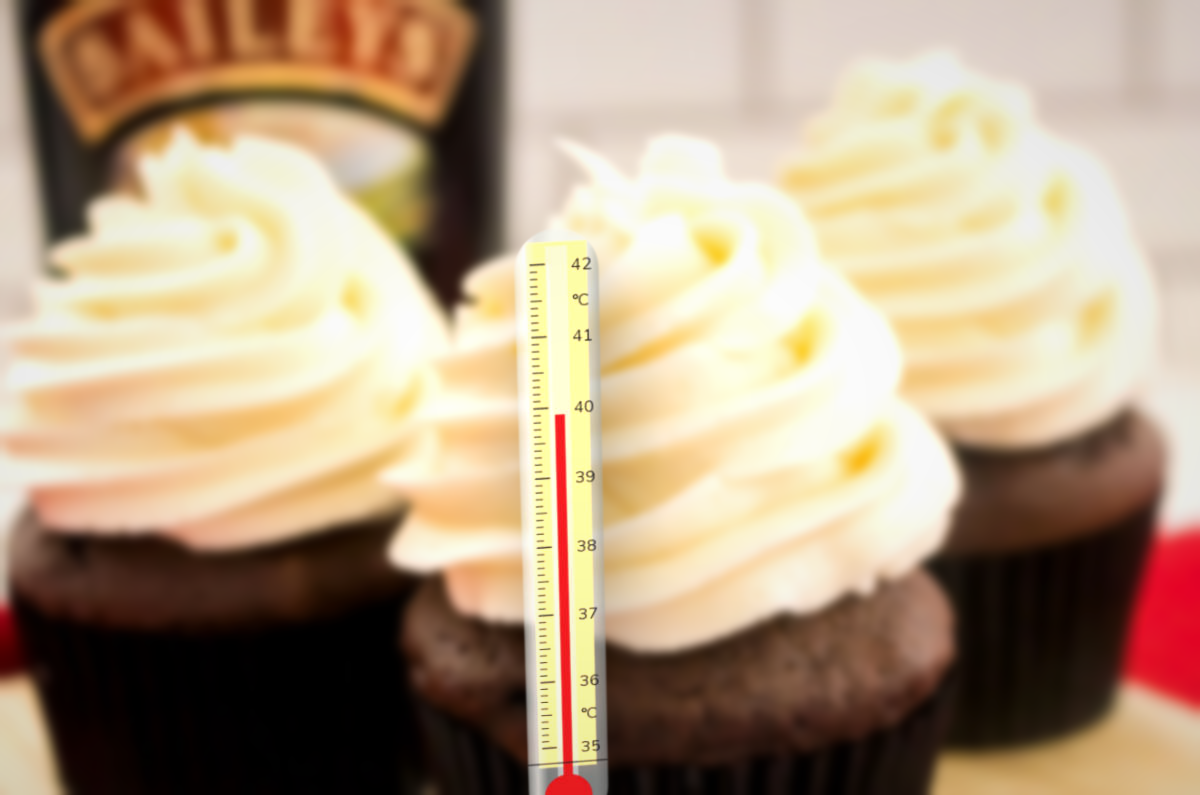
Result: **39.9** °C
